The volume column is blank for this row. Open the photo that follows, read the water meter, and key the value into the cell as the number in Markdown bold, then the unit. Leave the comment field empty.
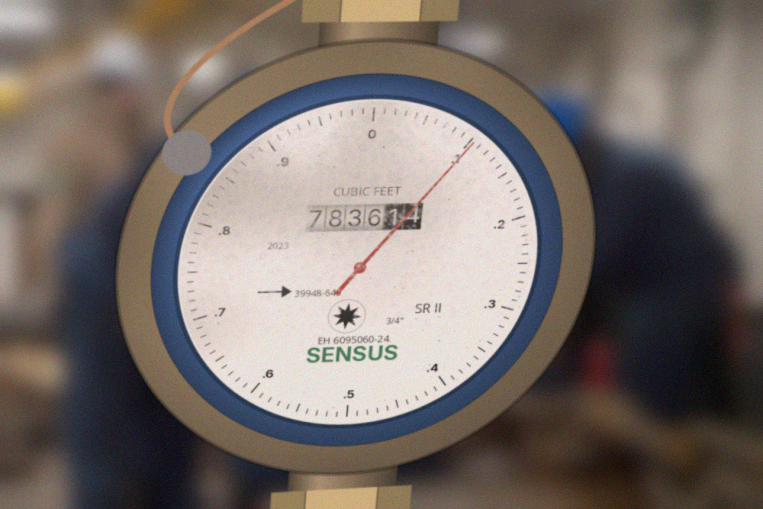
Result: **783614.10** ft³
